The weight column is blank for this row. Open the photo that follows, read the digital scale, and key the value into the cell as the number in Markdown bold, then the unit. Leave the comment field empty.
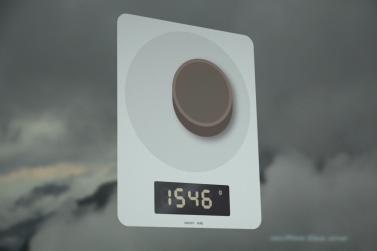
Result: **1546** g
